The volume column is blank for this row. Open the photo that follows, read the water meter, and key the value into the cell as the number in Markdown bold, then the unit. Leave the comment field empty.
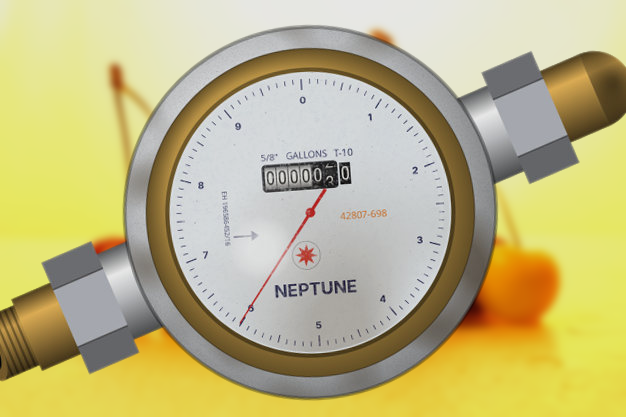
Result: **26.0** gal
